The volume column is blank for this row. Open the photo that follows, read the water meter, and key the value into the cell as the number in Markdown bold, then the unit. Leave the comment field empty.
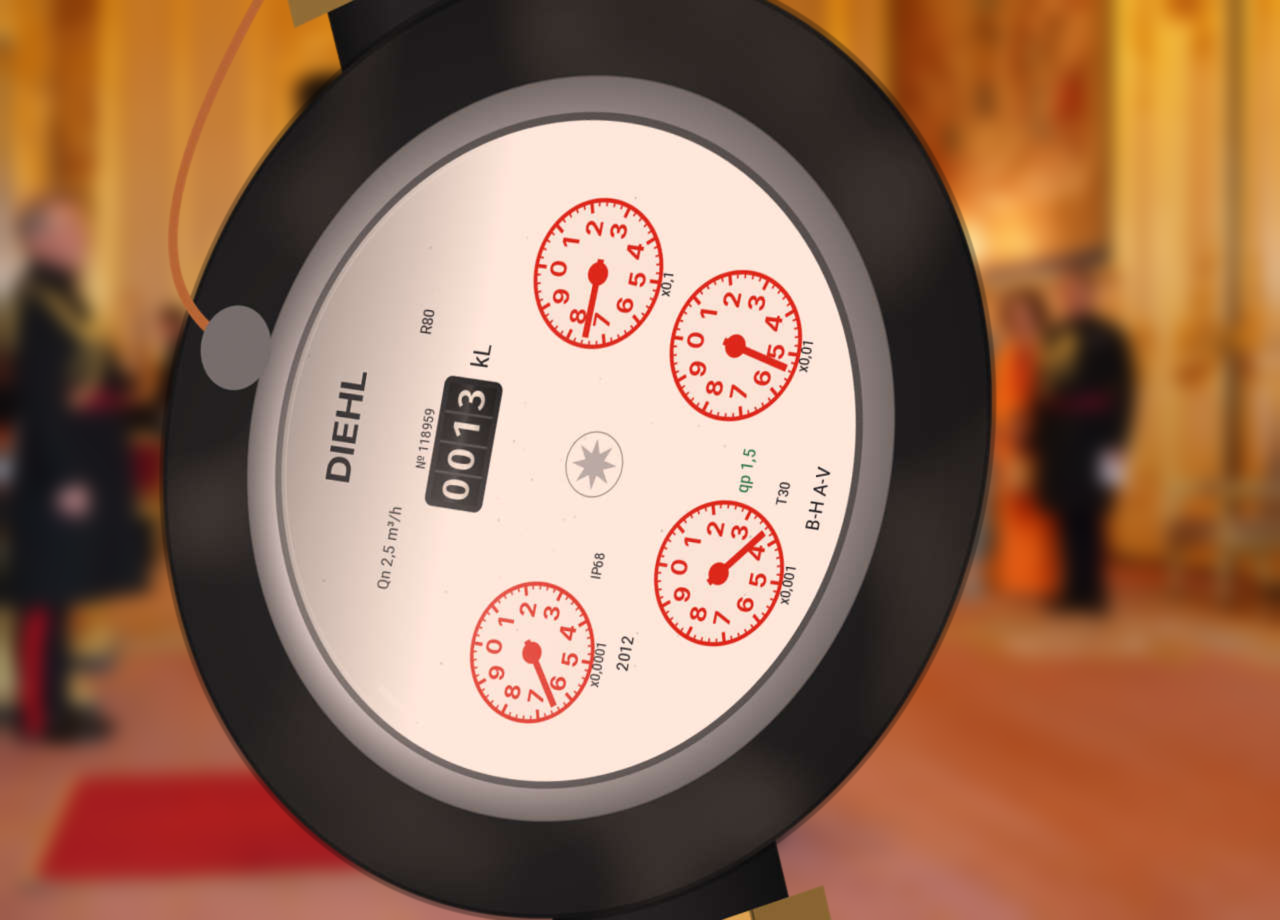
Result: **13.7536** kL
